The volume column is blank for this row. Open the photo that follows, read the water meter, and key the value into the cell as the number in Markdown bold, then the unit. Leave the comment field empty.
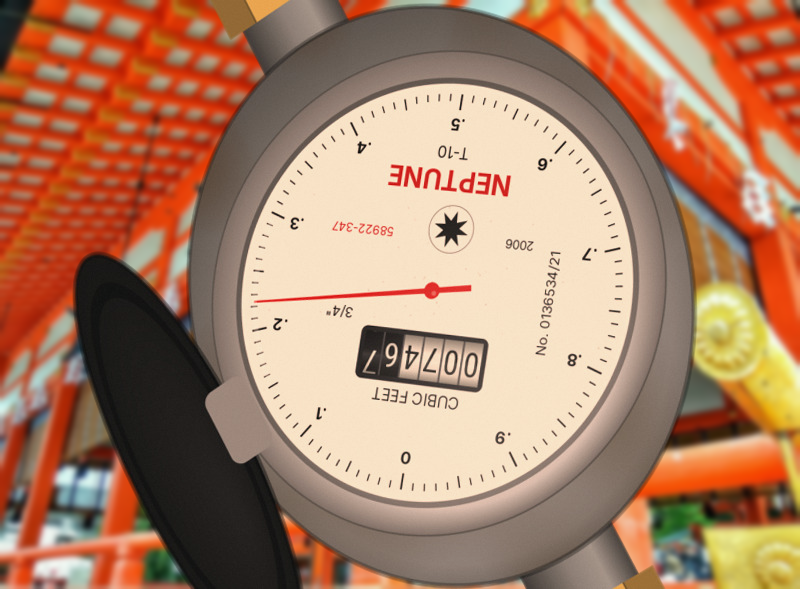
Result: **7467.22** ft³
